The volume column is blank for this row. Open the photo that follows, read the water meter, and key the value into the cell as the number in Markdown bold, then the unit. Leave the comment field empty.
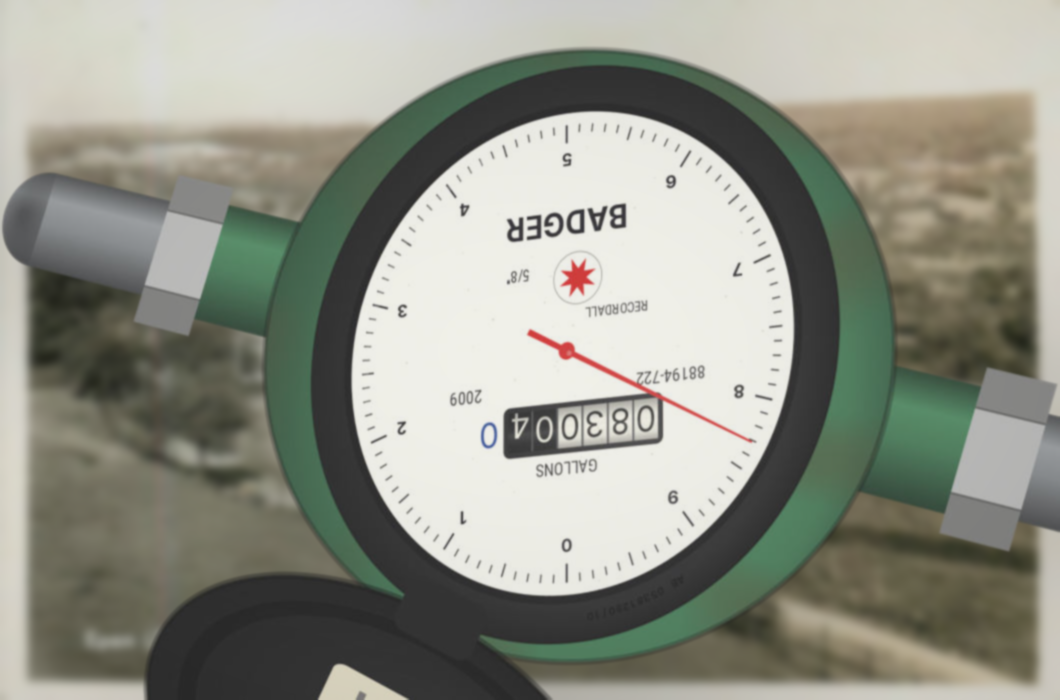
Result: **830038.3** gal
